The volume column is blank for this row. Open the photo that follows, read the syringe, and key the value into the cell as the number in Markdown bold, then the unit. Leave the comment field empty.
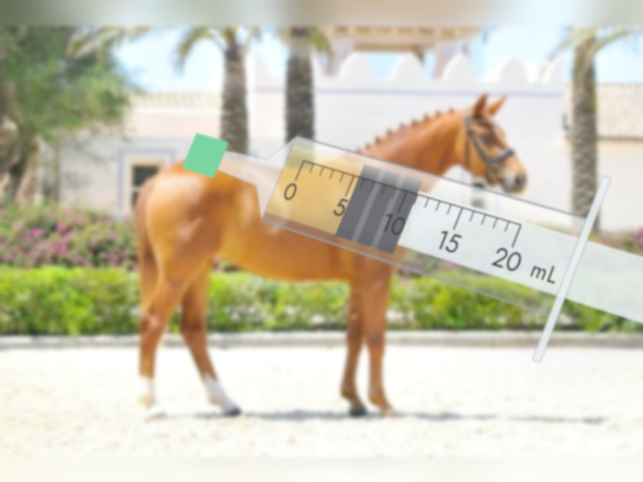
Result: **5.5** mL
